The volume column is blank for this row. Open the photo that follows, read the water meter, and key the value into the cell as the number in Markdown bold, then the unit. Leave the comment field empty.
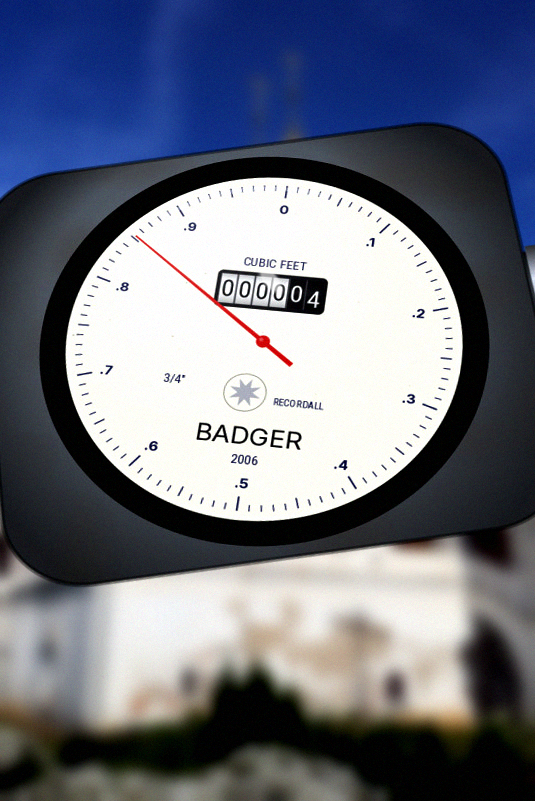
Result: **3.85** ft³
